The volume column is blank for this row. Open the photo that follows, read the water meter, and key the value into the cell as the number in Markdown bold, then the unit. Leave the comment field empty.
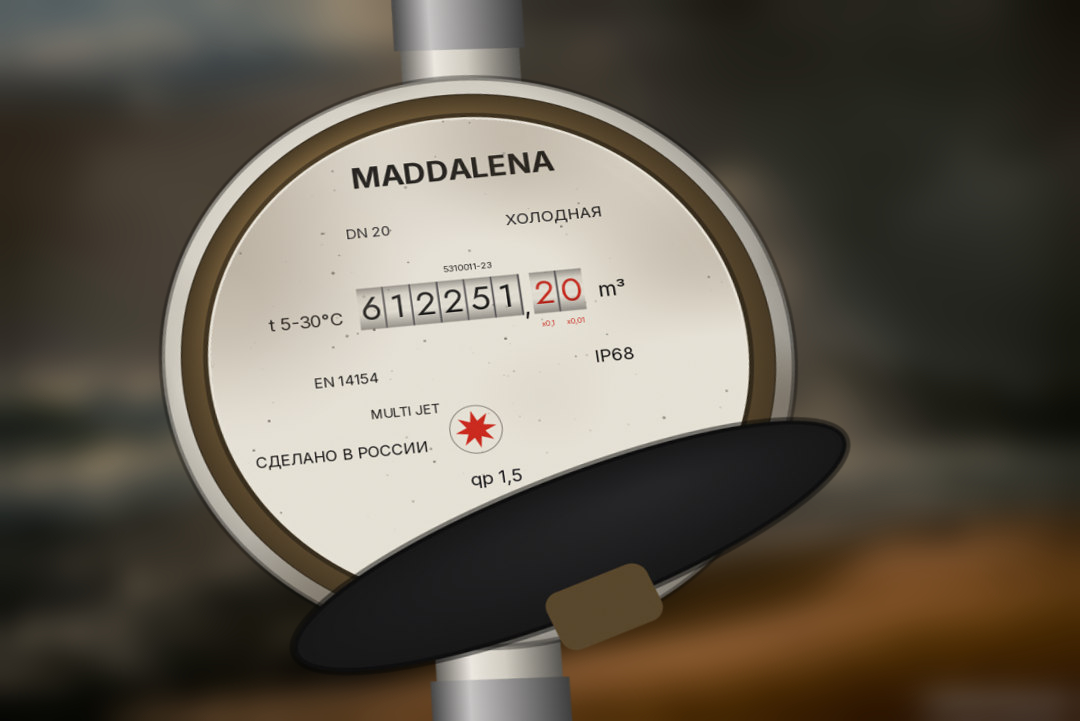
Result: **612251.20** m³
